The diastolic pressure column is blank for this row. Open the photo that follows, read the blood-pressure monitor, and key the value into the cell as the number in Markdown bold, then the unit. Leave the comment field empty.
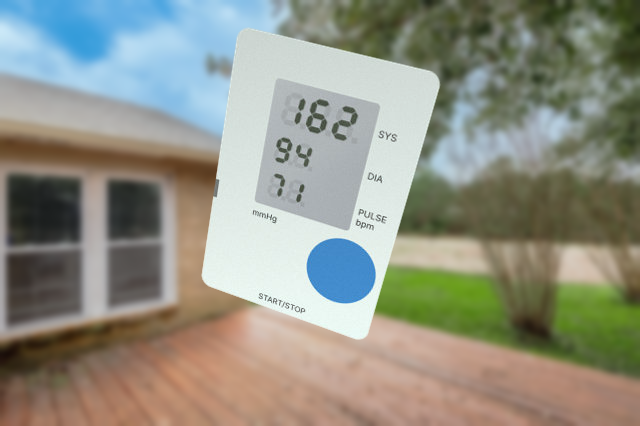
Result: **94** mmHg
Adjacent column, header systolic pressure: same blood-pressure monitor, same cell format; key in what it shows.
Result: **162** mmHg
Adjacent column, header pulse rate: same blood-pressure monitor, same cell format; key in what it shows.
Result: **71** bpm
